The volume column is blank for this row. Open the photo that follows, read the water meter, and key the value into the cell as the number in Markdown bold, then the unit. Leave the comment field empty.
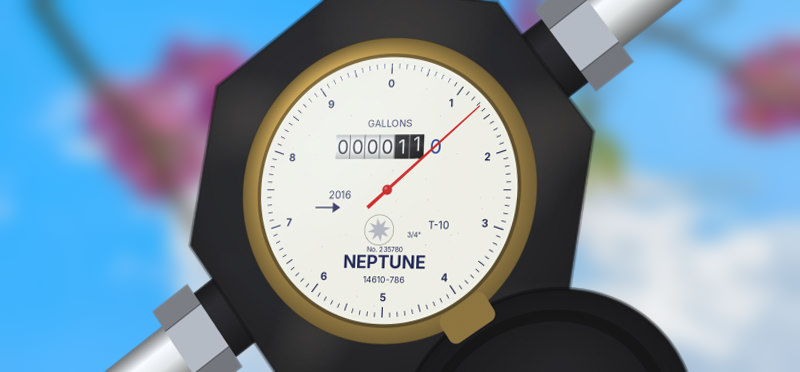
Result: **111.3** gal
